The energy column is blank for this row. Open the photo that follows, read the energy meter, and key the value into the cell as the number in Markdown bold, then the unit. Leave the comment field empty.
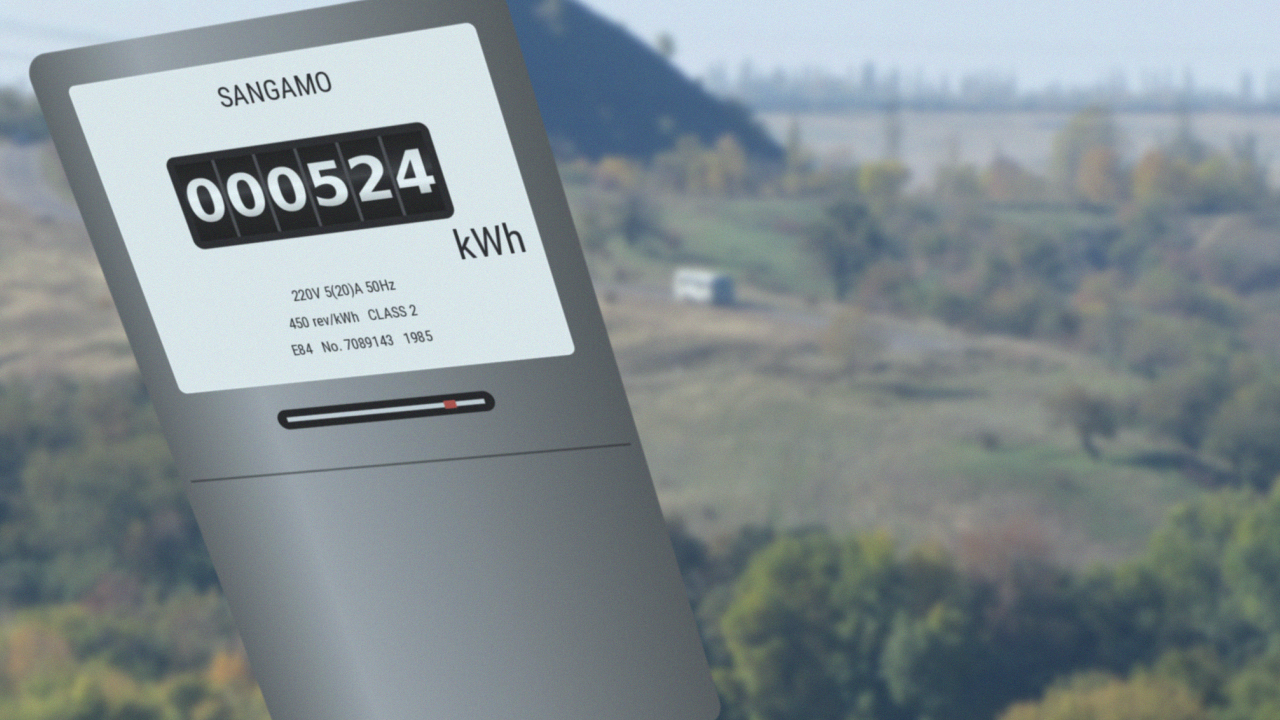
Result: **524** kWh
